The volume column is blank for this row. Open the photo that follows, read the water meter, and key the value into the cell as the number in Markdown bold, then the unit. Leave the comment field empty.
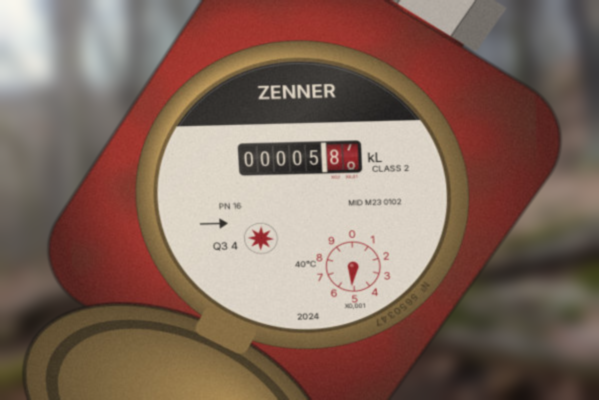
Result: **5.875** kL
